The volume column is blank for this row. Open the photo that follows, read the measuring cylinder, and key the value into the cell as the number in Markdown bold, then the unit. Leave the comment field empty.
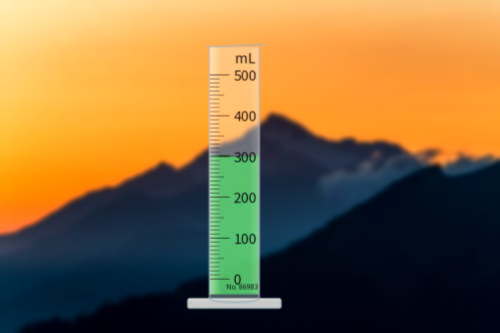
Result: **300** mL
